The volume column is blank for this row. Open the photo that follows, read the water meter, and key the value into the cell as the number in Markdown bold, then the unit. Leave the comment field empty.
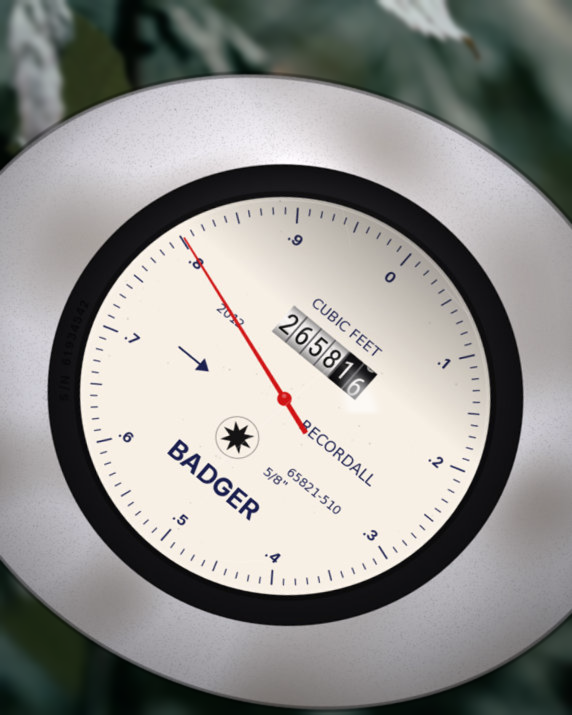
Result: **265815.80** ft³
